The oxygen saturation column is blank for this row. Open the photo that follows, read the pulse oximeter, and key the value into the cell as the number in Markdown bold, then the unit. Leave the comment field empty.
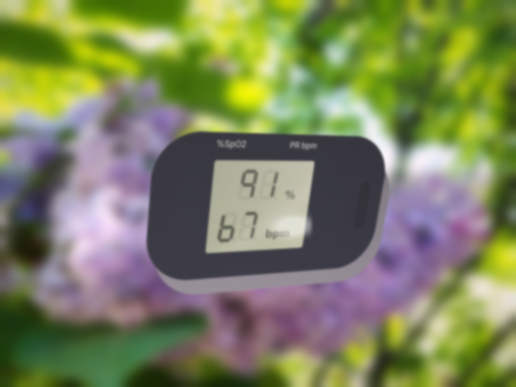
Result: **91** %
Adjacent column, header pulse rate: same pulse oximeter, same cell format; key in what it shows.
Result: **67** bpm
